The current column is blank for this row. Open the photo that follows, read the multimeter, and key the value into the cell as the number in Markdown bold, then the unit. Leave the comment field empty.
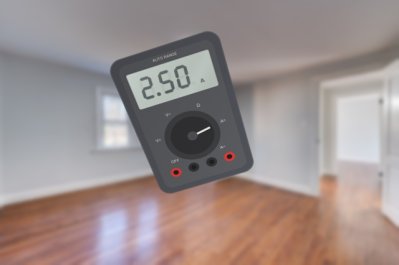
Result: **2.50** A
